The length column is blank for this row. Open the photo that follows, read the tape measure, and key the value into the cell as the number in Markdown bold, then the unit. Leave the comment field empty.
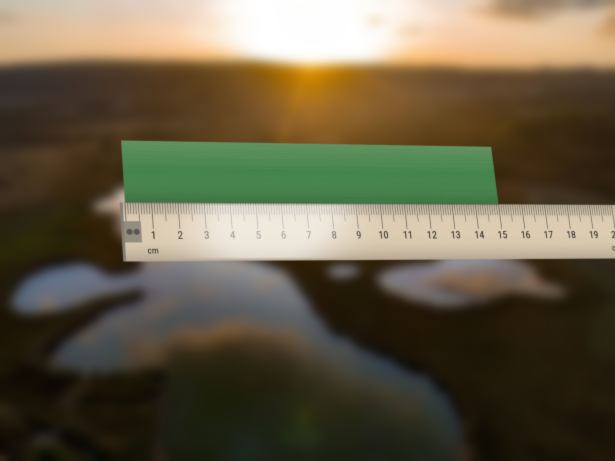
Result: **15** cm
